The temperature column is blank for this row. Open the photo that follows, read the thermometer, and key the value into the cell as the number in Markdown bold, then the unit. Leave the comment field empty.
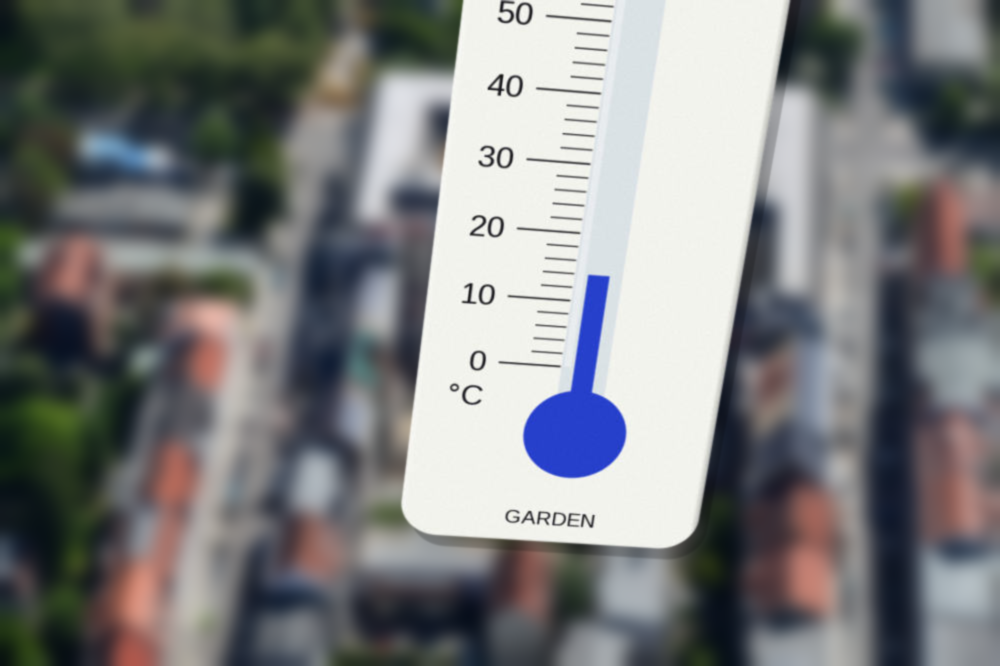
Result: **14** °C
